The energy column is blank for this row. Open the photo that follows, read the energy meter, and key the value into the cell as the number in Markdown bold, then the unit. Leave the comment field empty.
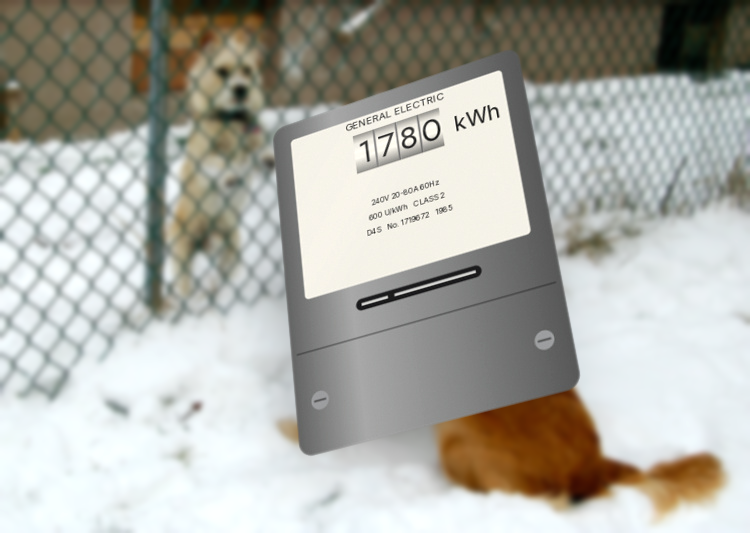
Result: **1780** kWh
